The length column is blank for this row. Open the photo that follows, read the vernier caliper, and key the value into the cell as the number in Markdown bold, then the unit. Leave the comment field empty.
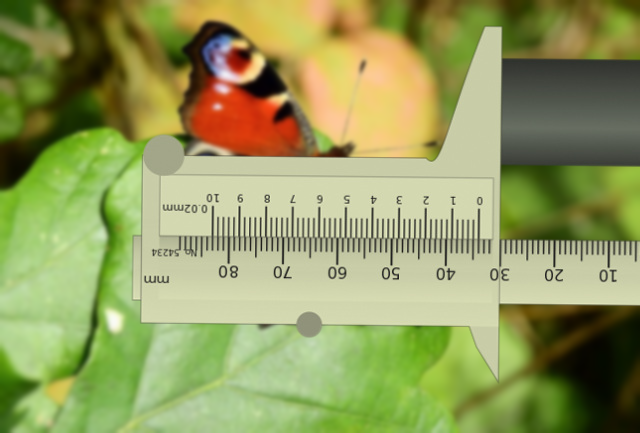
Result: **34.0** mm
